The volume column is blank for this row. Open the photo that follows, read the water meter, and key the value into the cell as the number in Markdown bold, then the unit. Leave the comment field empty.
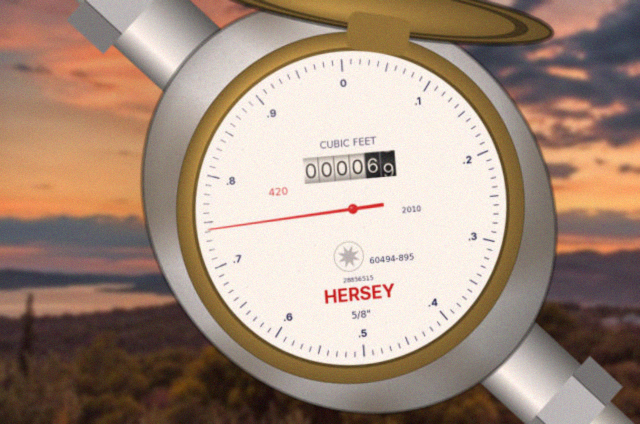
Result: **68.74** ft³
